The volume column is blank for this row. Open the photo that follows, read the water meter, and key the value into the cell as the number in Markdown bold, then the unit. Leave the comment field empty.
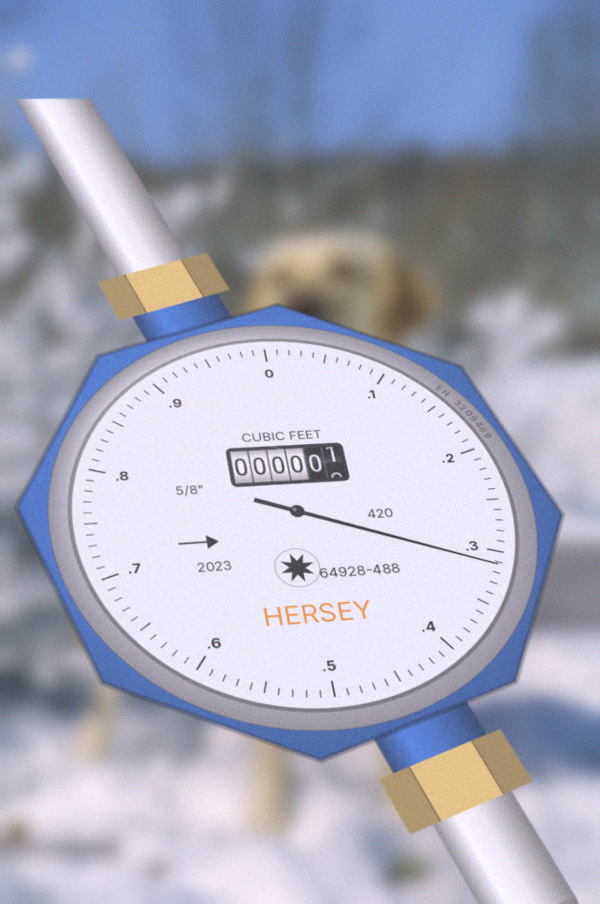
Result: **1.31** ft³
